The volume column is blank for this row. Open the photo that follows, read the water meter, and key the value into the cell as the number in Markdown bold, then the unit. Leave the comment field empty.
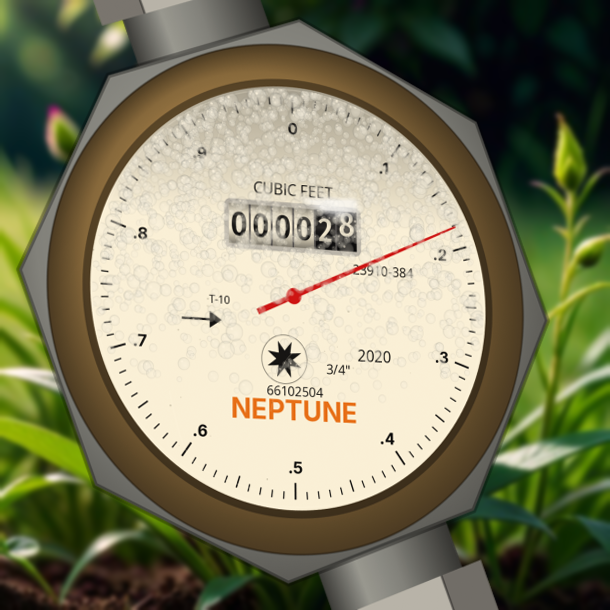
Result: **28.18** ft³
